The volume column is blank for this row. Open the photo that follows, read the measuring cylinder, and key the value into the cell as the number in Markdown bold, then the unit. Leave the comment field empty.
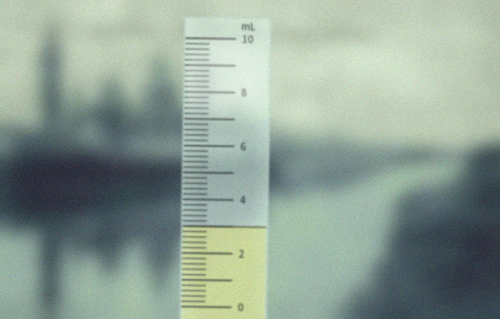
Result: **3** mL
